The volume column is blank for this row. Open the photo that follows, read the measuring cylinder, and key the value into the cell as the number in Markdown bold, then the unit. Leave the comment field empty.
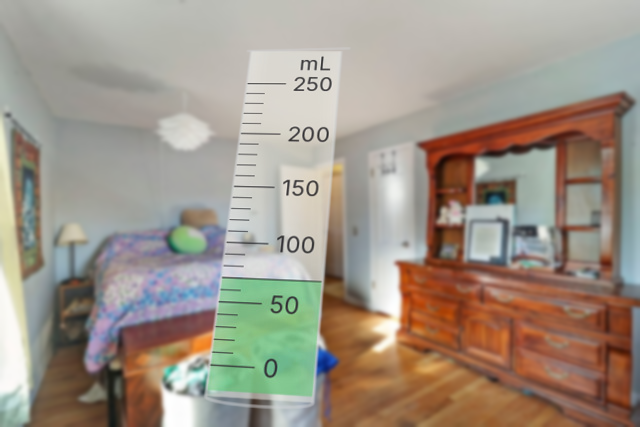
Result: **70** mL
